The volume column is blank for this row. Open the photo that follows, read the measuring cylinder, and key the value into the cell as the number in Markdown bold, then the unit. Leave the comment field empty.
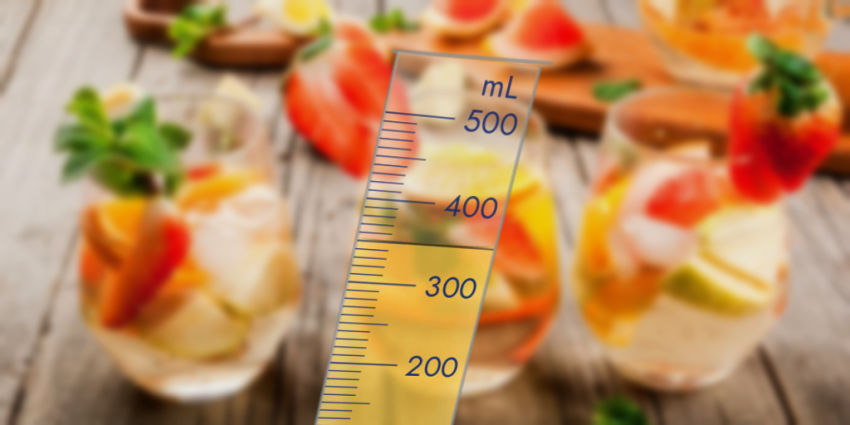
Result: **350** mL
